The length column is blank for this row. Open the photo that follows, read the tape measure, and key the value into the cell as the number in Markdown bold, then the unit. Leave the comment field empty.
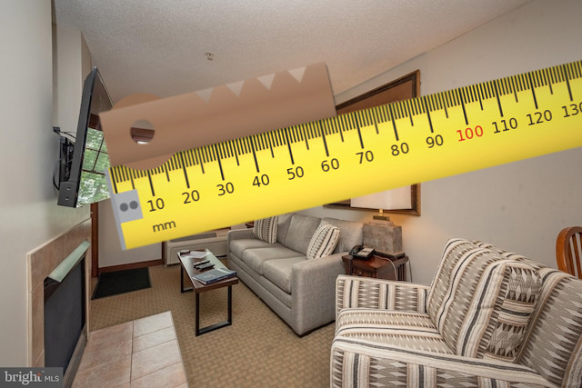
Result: **65** mm
